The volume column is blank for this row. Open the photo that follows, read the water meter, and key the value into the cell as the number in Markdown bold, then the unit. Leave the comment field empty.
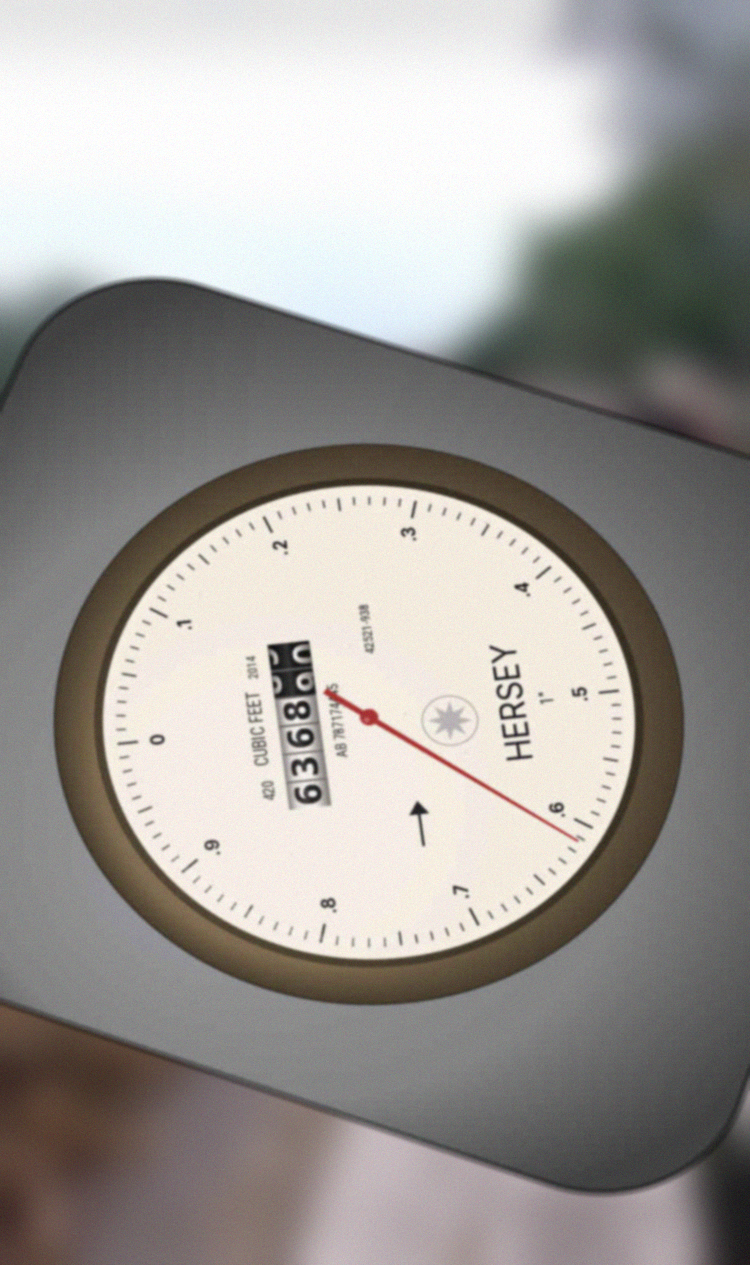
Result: **636889.61** ft³
